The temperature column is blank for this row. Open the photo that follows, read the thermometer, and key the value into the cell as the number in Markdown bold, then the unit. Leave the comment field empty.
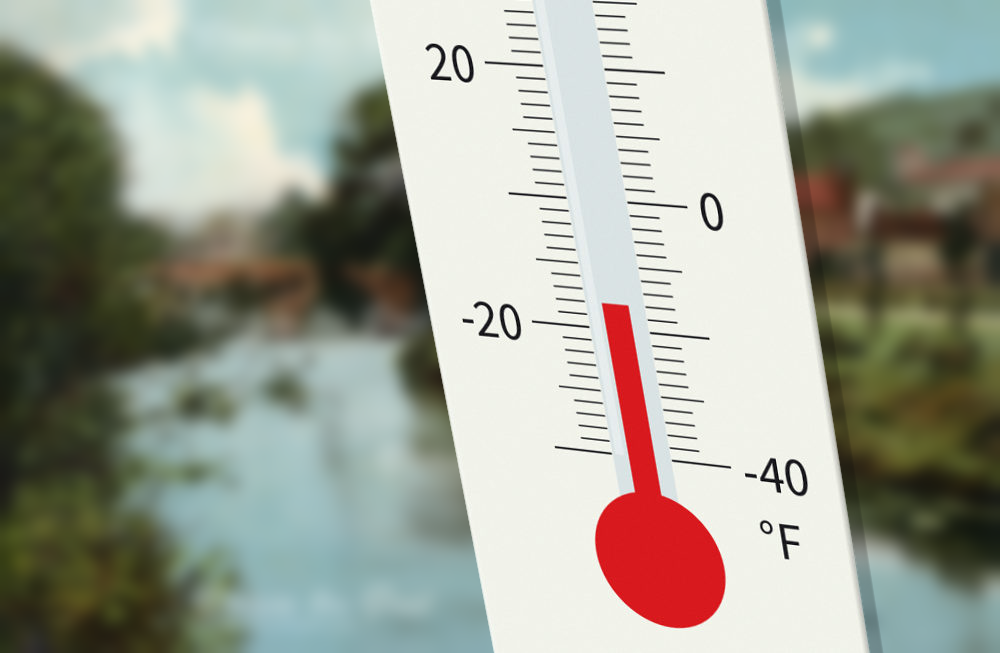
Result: **-16** °F
